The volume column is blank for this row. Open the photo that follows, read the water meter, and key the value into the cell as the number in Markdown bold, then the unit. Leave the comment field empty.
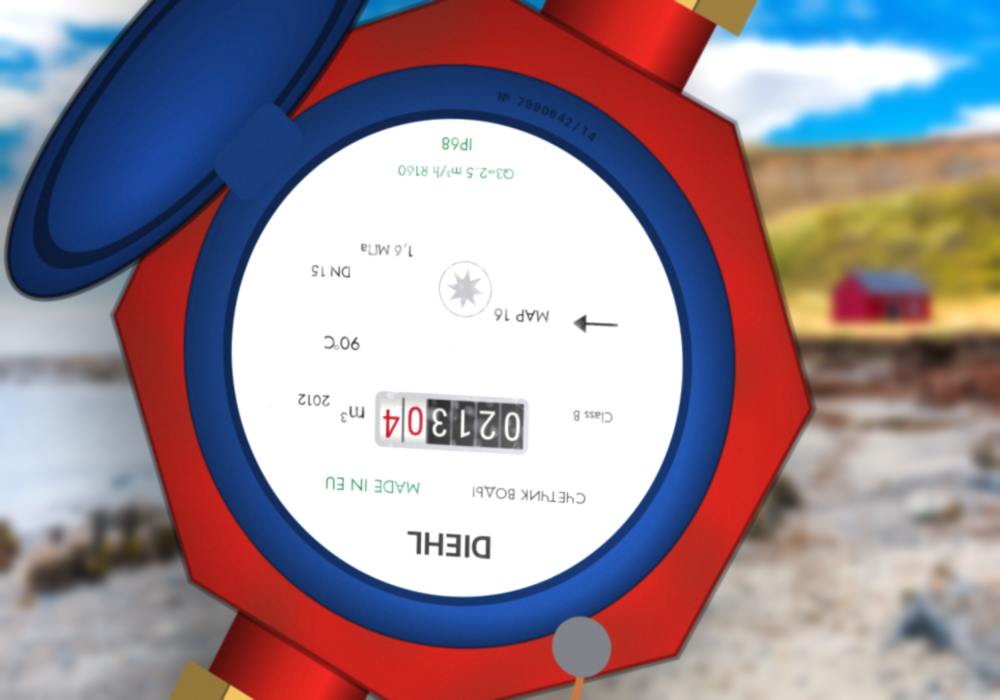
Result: **213.04** m³
